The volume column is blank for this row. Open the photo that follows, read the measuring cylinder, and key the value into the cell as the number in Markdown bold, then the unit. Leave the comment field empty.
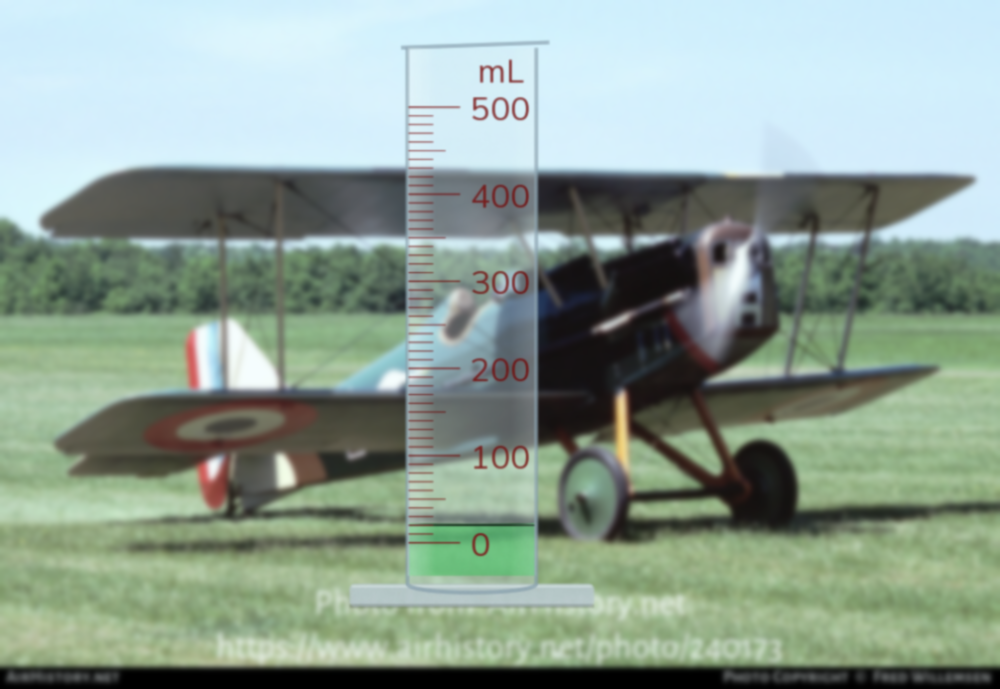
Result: **20** mL
